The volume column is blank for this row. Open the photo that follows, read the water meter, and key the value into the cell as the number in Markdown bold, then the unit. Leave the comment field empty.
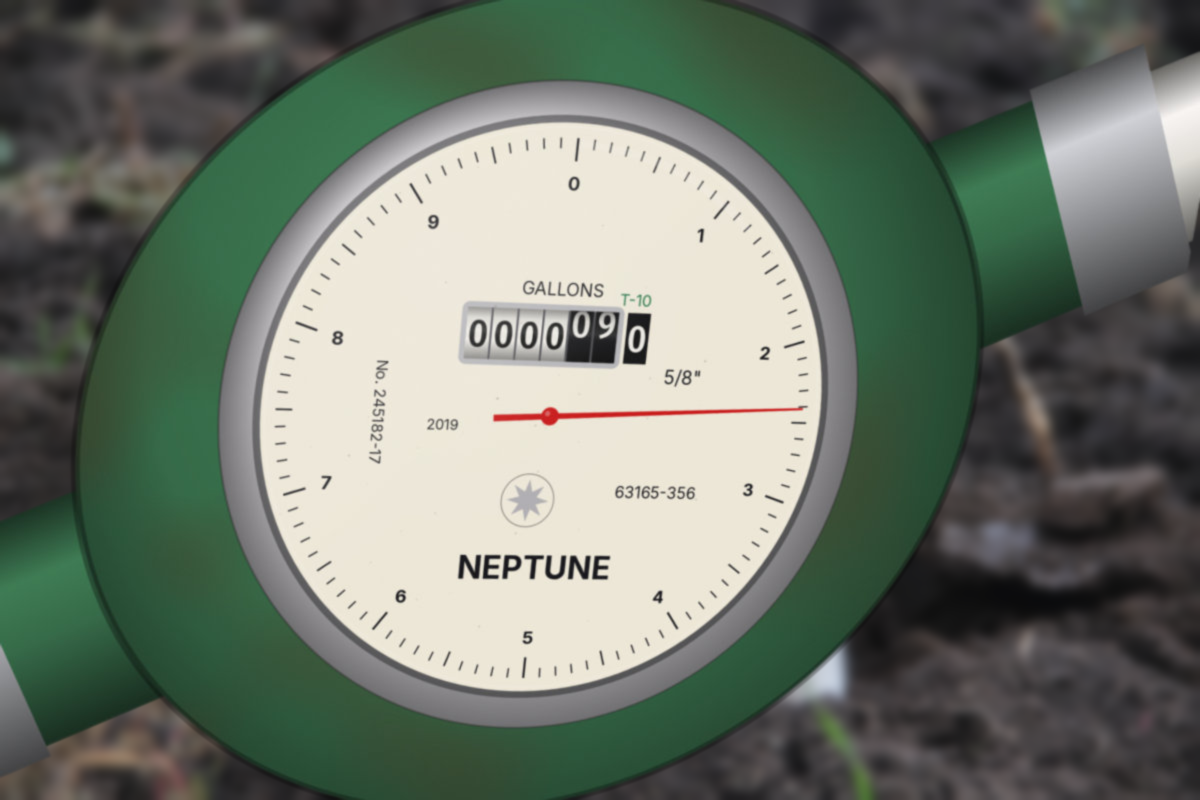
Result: **92.4** gal
